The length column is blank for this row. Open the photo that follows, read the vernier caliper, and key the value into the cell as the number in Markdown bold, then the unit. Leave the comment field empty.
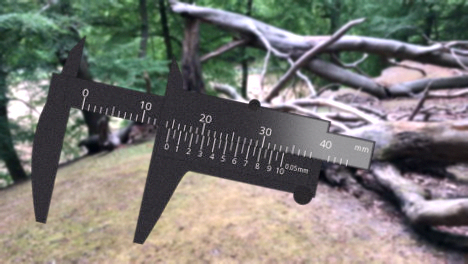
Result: **14.6** mm
